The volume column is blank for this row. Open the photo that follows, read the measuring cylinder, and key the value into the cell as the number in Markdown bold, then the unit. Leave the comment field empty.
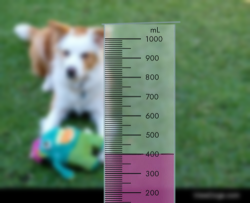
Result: **400** mL
